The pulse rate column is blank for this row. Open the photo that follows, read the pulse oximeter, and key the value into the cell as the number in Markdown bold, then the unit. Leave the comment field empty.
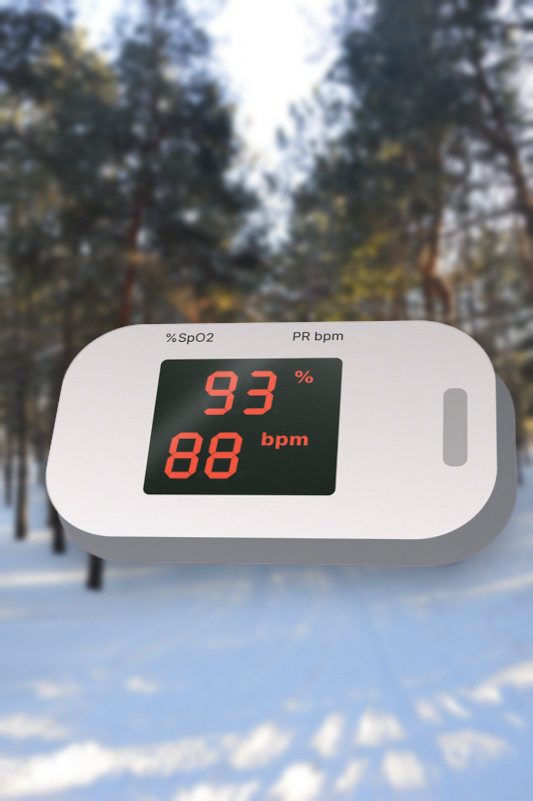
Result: **88** bpm
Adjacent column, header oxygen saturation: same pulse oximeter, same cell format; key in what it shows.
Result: **93** %
